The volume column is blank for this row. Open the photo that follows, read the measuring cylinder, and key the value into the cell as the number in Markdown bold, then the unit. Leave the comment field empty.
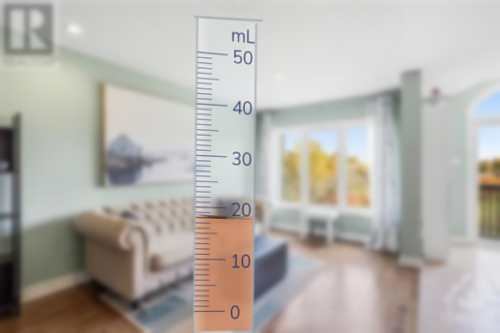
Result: **18** mL
